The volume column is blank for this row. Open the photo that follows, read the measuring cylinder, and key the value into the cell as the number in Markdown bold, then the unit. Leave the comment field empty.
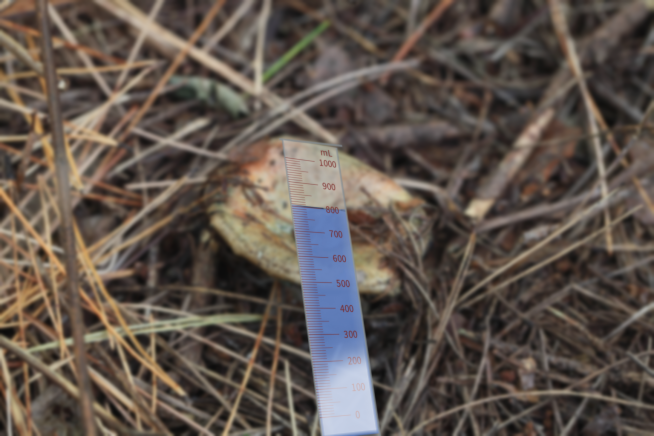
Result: **800** mL
